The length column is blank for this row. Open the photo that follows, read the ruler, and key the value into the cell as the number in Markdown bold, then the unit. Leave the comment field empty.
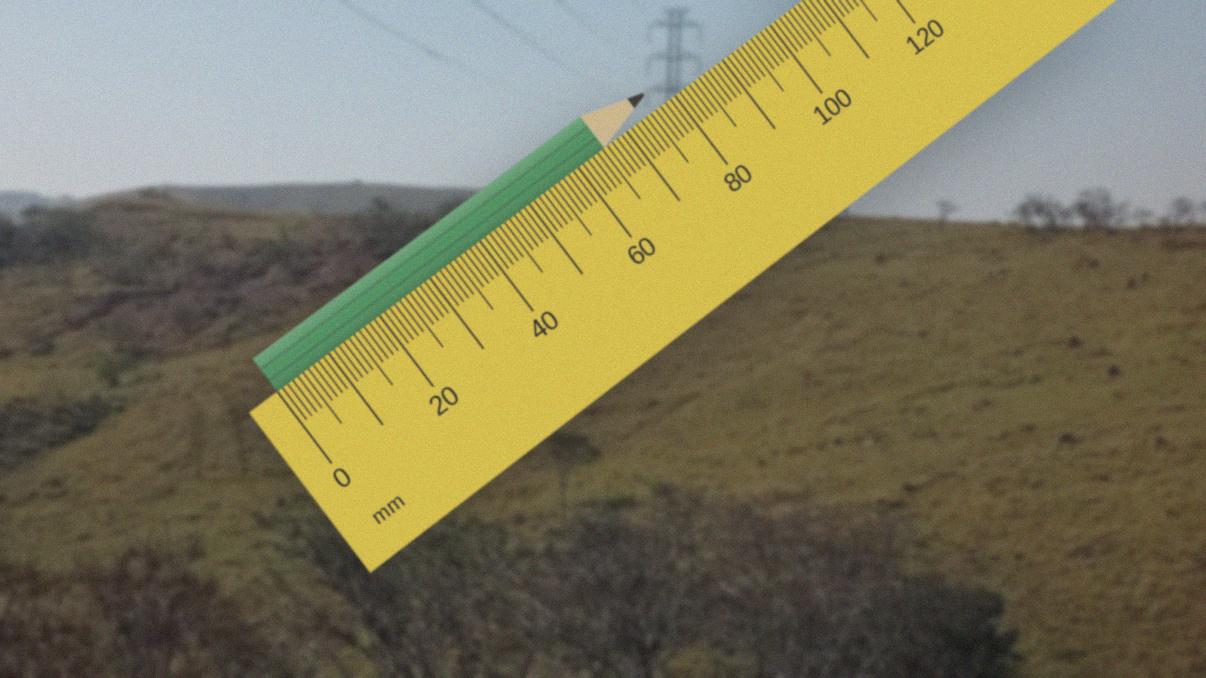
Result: **76** mm
